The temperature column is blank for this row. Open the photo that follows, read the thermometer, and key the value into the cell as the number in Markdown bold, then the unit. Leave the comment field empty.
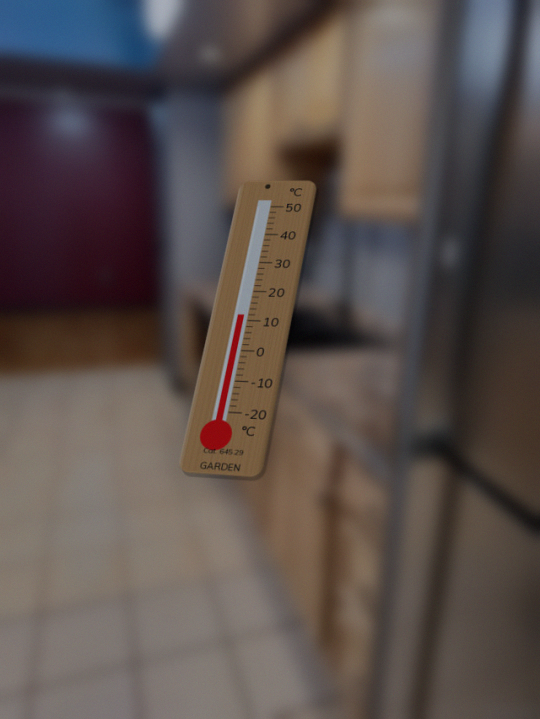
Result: **12** °C
